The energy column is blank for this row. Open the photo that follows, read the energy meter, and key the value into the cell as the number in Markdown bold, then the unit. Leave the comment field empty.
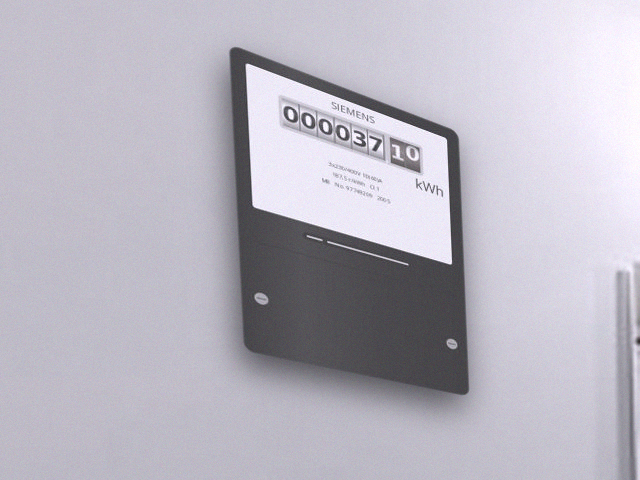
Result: **37.10** kWh
